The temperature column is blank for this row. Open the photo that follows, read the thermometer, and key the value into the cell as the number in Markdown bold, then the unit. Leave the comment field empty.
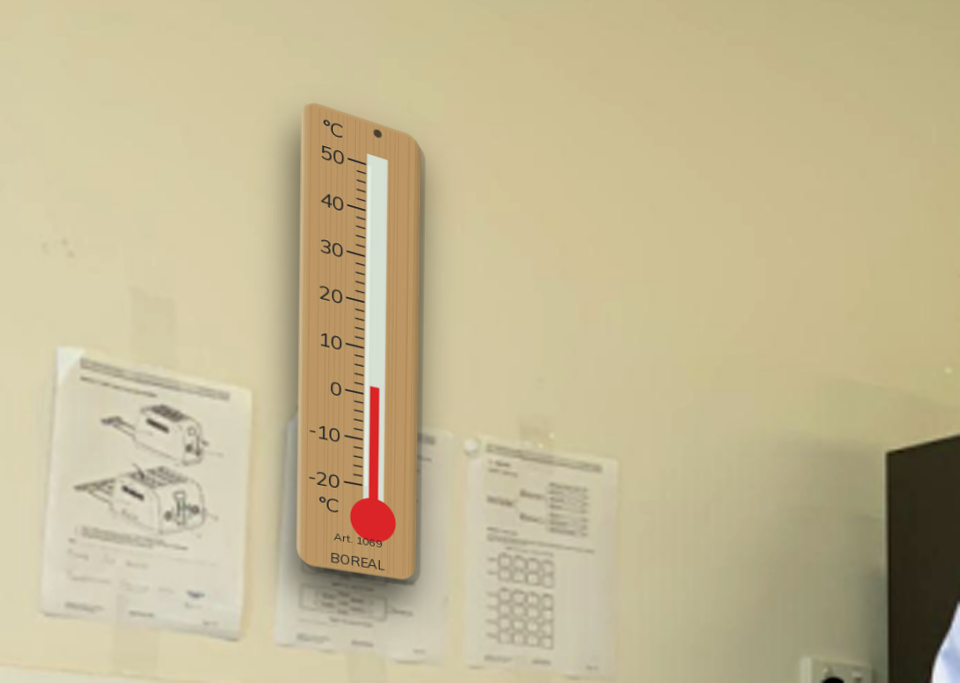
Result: **2** °C
